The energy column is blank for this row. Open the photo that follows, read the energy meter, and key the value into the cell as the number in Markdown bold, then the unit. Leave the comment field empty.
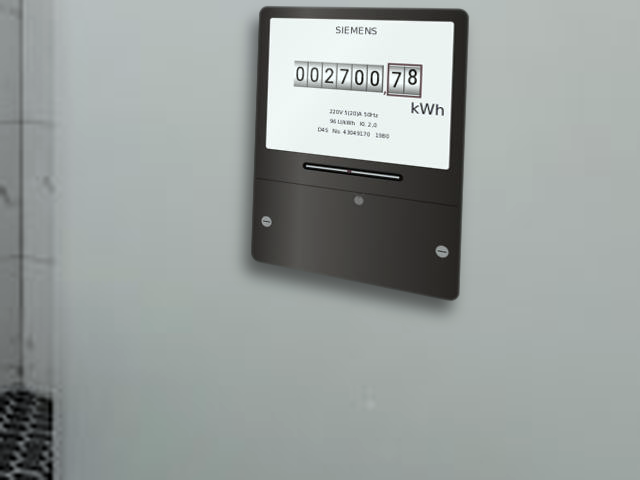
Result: **2700.78** kWh
